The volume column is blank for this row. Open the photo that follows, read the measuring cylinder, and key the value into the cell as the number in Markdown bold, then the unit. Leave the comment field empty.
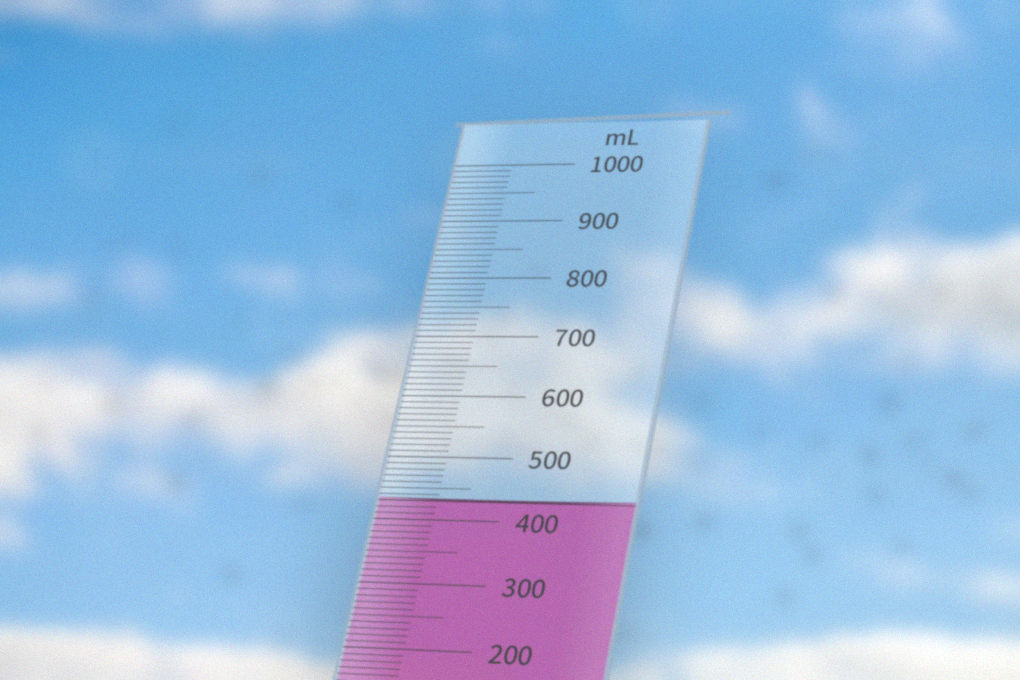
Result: **430** mL
